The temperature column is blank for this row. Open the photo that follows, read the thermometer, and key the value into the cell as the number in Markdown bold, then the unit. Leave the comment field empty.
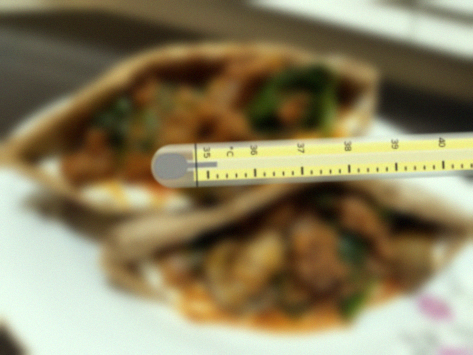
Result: **35.2** °C
